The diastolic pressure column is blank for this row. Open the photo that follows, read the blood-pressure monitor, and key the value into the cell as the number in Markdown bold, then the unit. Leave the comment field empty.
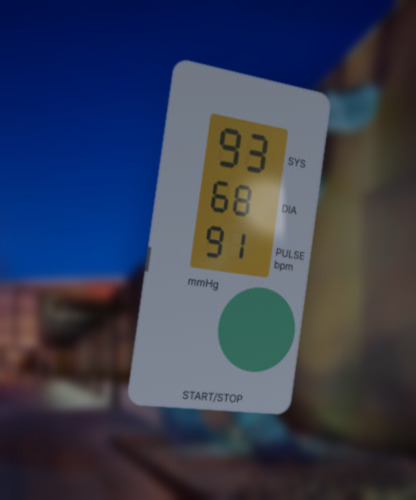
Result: **68** mmHg
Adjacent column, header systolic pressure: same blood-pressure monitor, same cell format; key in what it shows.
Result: **93** mmHg
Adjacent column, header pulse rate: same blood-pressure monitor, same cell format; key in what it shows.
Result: **91** bpm
